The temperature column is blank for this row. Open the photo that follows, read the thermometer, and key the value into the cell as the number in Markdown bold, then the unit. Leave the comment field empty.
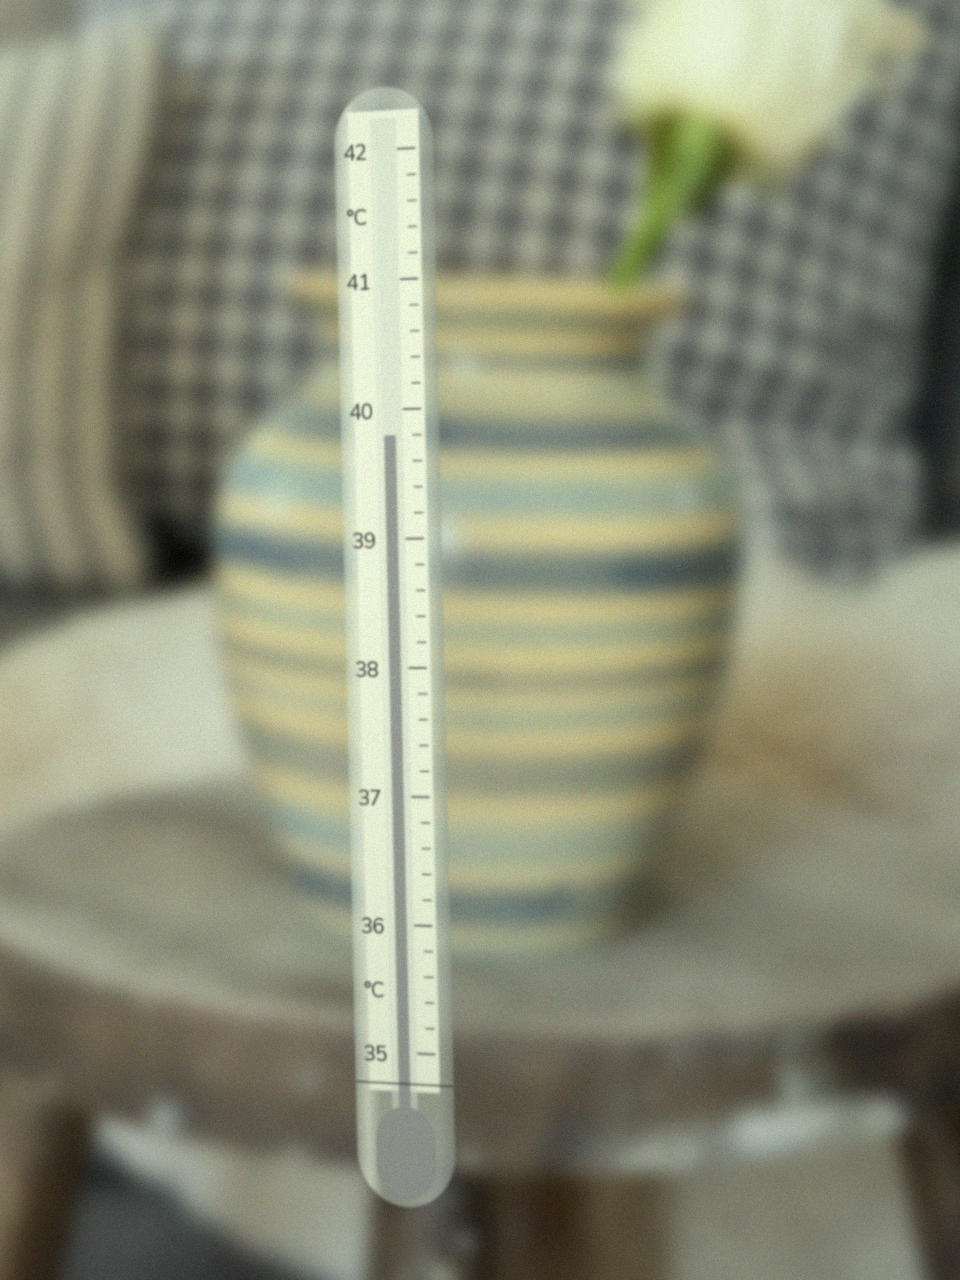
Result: **39.8** °C
